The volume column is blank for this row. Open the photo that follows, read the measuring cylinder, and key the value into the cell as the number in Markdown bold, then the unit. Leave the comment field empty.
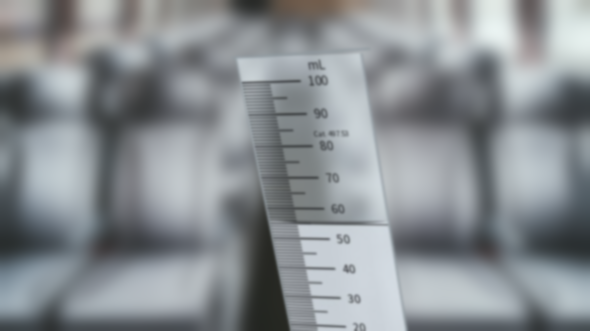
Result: **55** mL
